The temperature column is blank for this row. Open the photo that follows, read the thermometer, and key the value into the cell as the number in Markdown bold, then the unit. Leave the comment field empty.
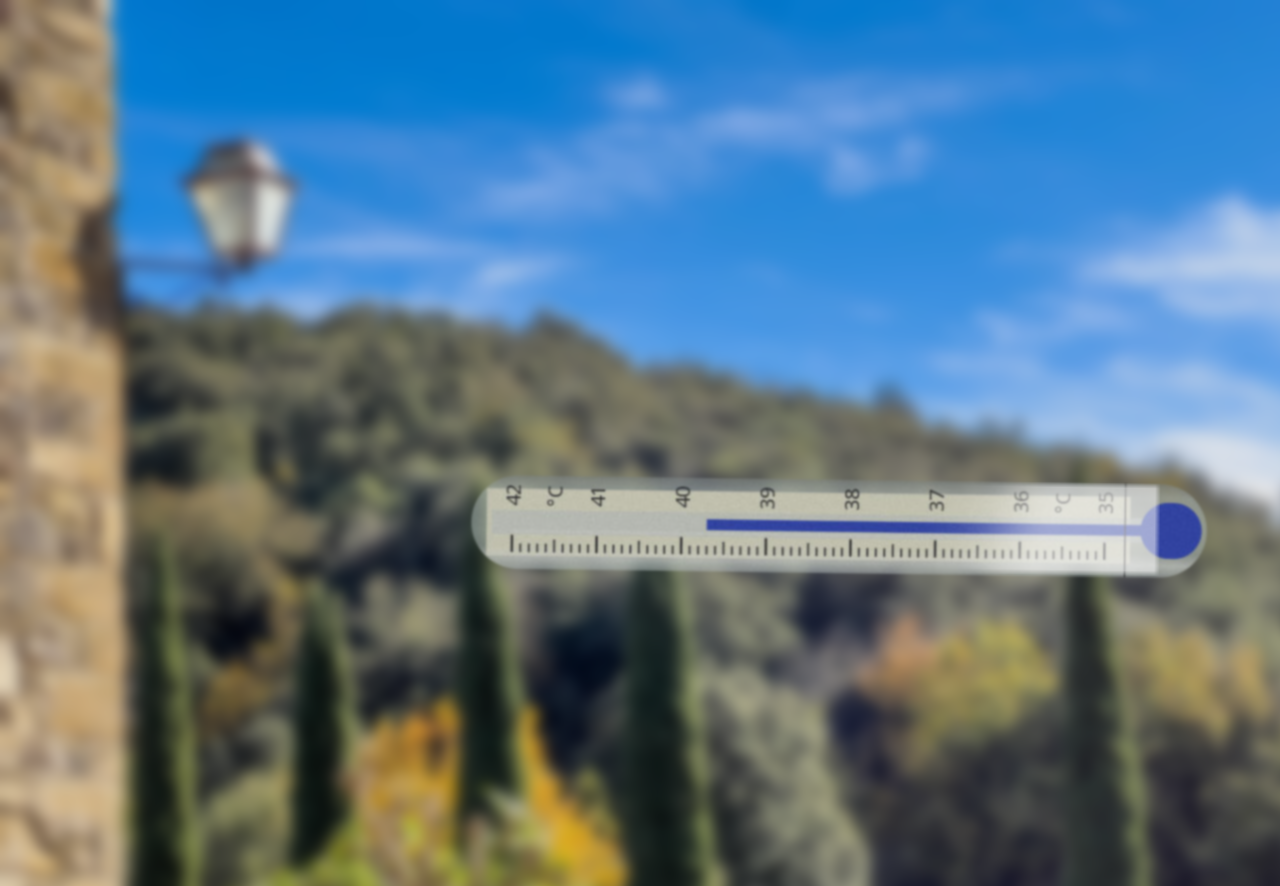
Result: **39.7** °C
